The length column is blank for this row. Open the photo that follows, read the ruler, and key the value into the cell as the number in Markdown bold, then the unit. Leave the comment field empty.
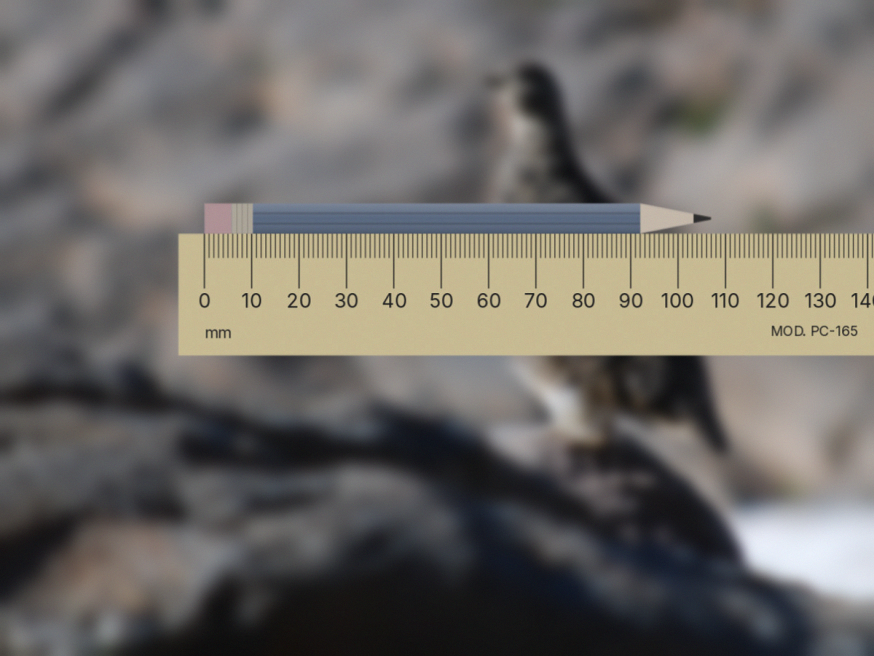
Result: **107** mm
